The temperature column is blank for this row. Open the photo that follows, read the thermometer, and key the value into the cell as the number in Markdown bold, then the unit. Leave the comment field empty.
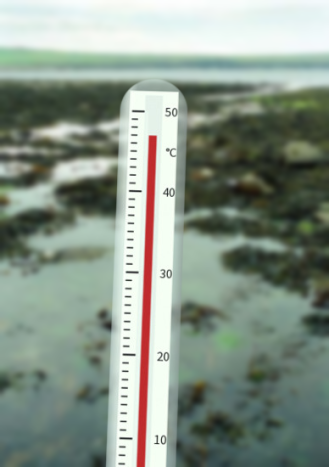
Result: **47** °C
